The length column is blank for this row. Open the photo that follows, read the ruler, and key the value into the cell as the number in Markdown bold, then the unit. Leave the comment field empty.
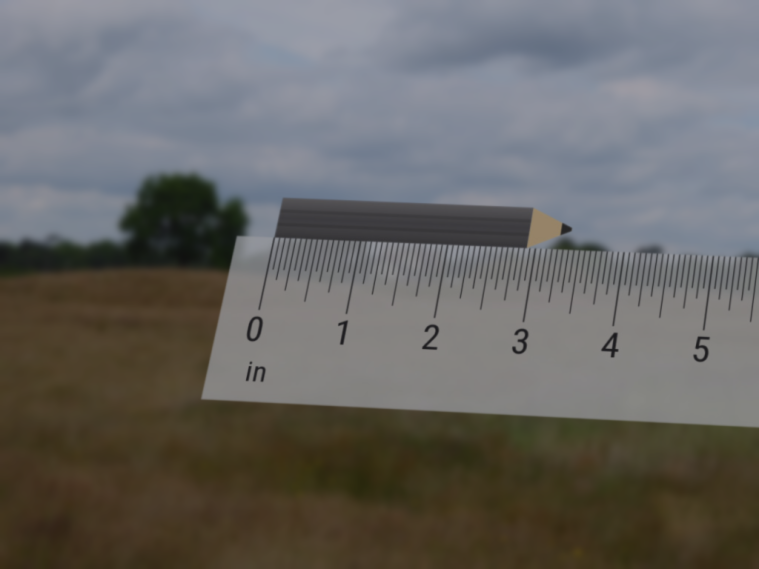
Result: **3.375** in
